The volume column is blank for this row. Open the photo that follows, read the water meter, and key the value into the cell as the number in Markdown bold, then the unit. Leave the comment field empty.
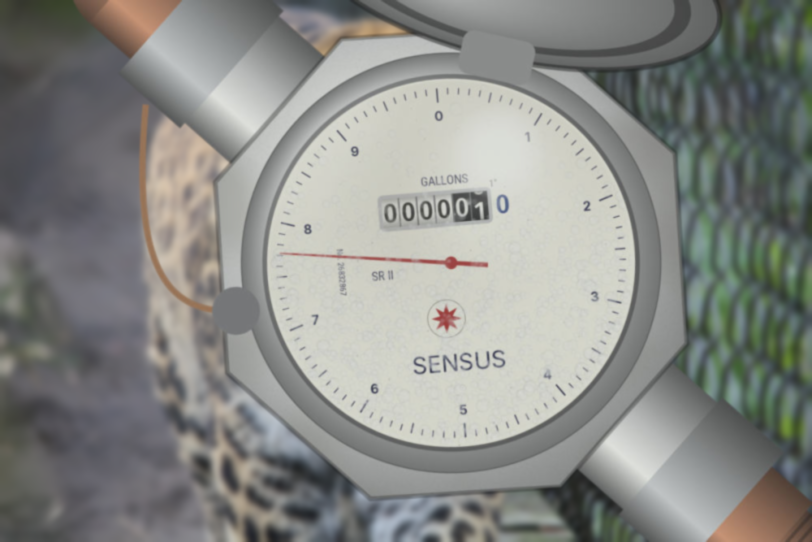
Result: **7.7** gal
